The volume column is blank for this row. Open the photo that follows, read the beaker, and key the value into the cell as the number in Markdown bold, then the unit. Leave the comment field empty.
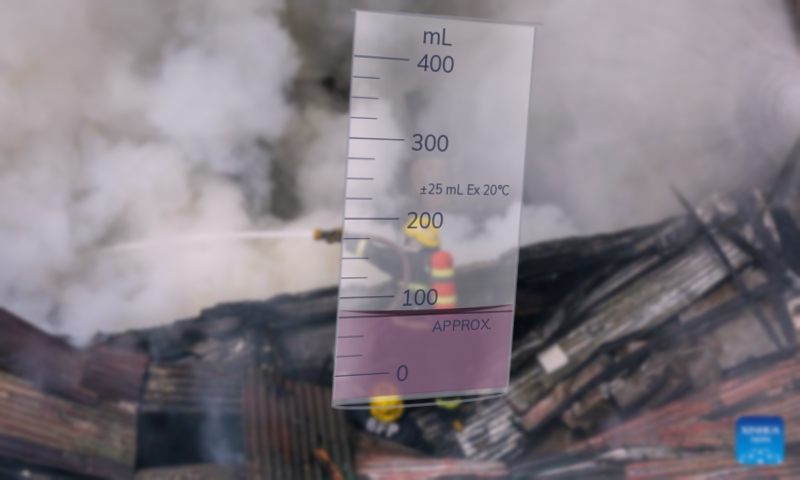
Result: **75** mL
